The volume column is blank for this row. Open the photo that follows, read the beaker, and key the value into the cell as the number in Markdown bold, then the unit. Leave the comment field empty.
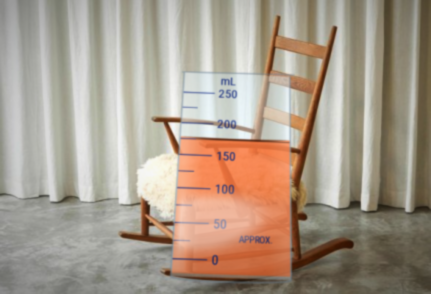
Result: **175** mL
